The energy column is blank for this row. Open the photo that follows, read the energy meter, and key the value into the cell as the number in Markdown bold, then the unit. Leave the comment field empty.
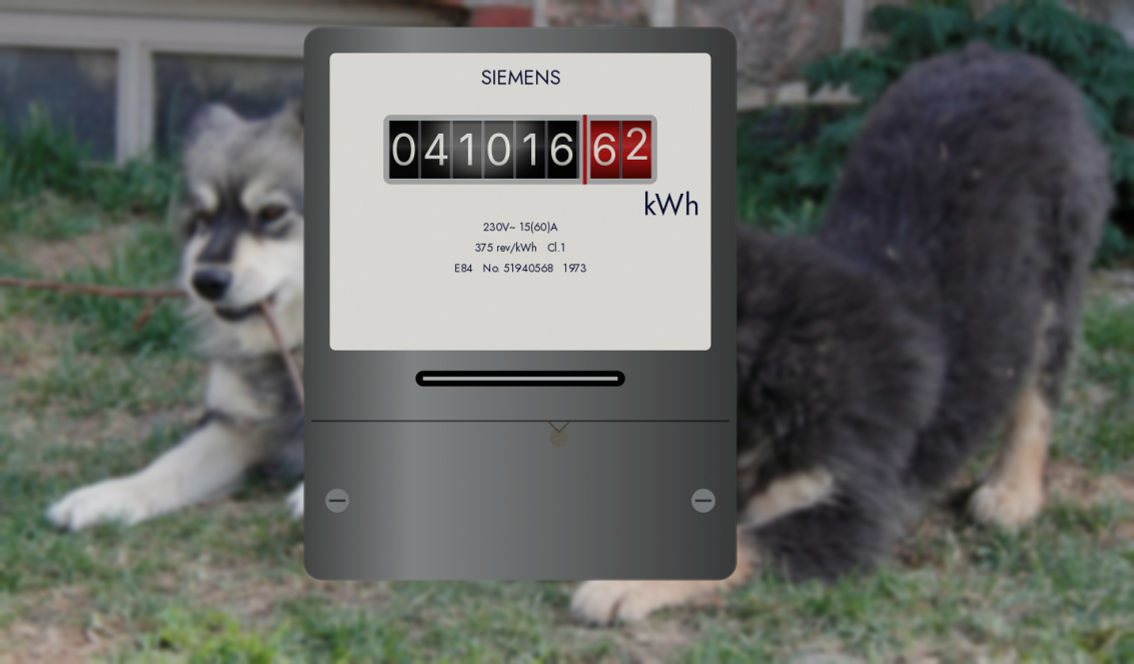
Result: **41016.62** kWh
